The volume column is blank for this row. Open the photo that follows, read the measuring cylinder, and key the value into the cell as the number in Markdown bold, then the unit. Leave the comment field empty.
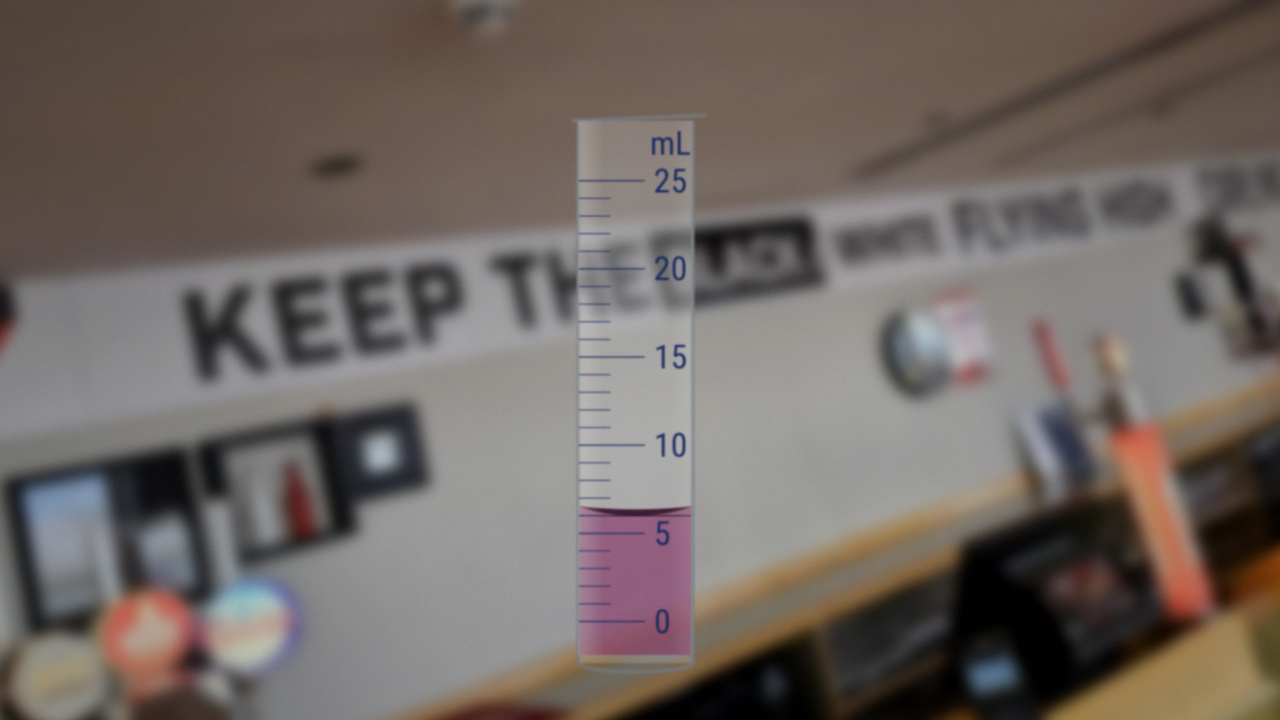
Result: **6** mL
